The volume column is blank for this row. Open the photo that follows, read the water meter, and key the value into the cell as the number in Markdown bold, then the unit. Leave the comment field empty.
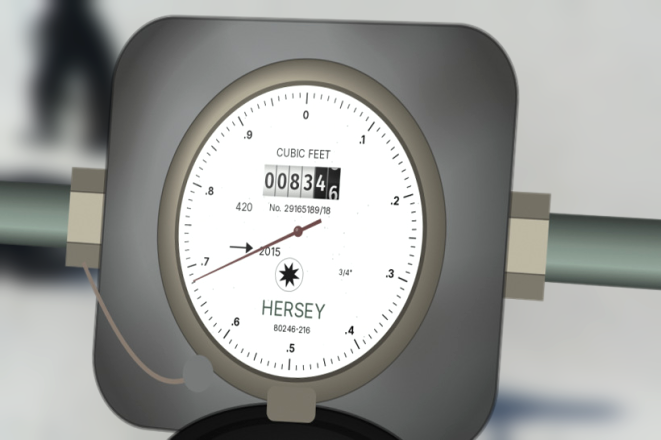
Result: **8345.68** ft³
